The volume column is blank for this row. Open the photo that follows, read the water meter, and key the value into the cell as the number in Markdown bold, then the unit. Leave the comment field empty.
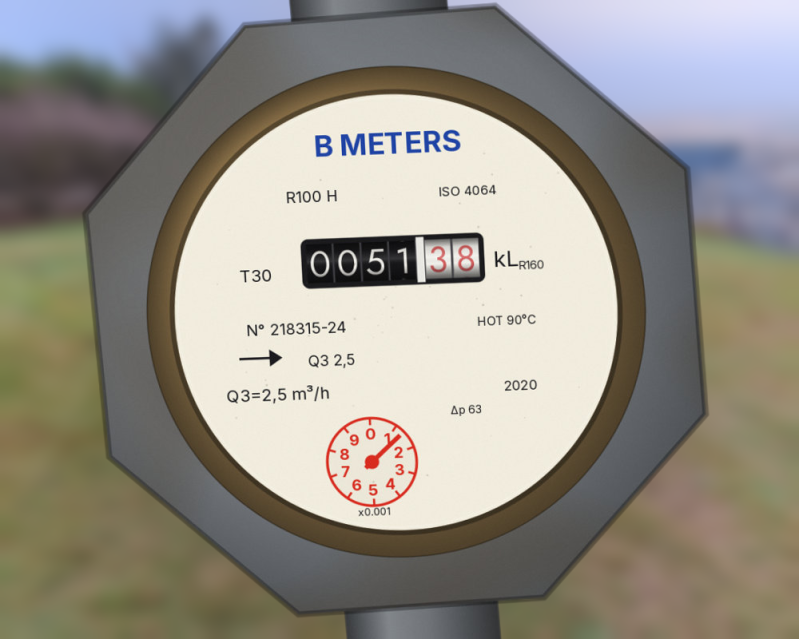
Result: **51.381** kL
